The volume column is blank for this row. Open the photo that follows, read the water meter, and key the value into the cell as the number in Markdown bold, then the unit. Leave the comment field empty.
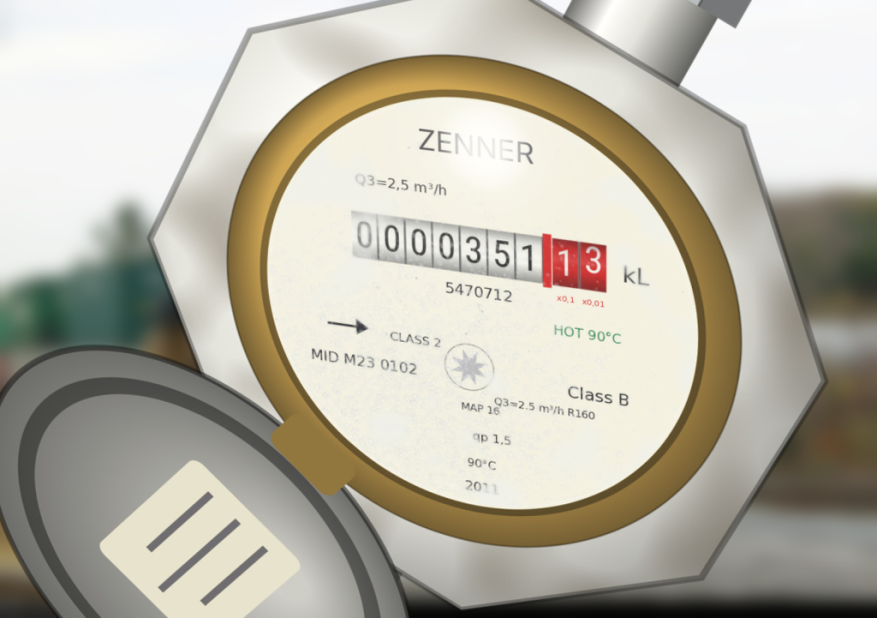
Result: **351.13** kL
